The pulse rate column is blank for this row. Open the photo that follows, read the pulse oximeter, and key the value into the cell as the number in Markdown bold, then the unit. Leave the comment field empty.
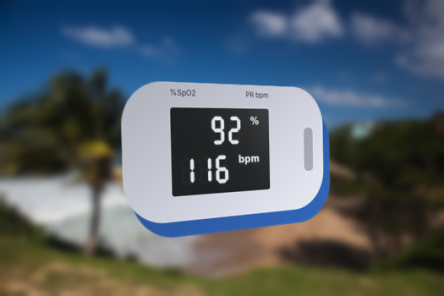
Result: **116** bpm
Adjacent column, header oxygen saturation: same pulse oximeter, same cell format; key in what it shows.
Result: **92** %
